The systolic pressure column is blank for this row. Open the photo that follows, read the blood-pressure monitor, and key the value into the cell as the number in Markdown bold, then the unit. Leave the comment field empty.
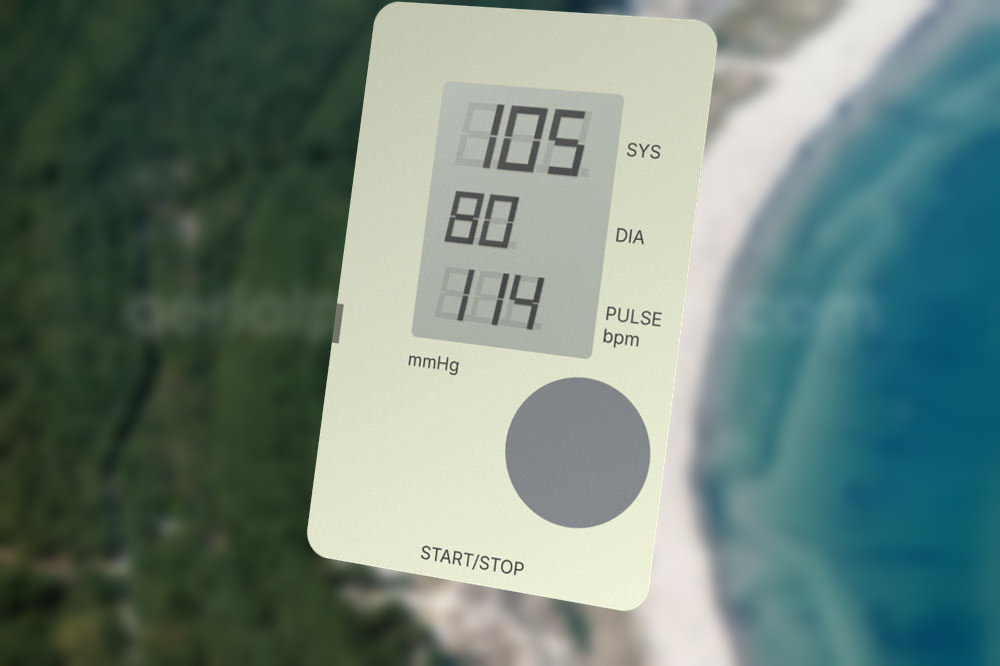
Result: **105** mmHg
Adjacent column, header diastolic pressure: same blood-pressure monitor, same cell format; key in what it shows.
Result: **80** mmHg
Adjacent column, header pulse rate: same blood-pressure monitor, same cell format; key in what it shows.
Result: **114** bpm
